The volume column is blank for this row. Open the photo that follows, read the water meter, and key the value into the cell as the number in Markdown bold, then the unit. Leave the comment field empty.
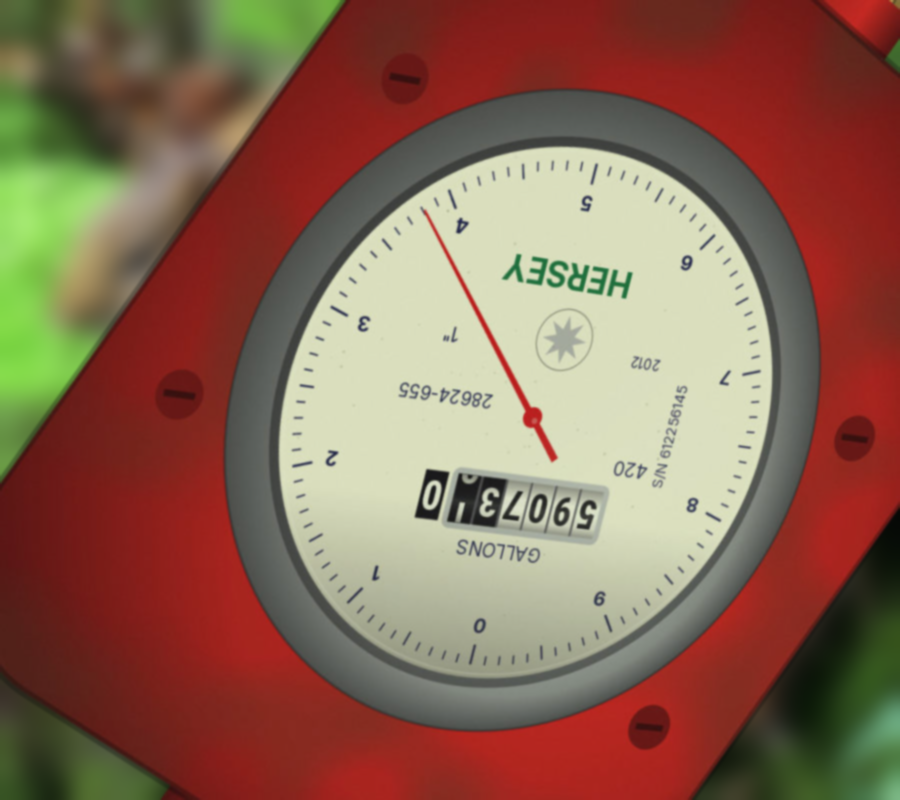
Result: **5907313.8** gal
